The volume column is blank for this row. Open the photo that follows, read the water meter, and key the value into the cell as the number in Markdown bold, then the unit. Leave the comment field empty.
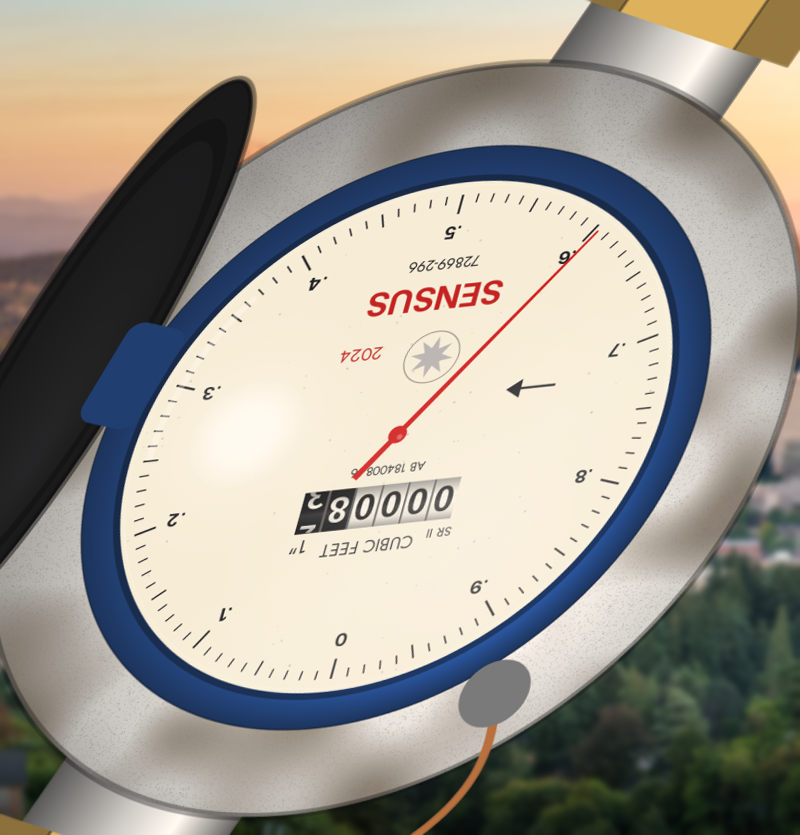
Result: **82.60** ft³
